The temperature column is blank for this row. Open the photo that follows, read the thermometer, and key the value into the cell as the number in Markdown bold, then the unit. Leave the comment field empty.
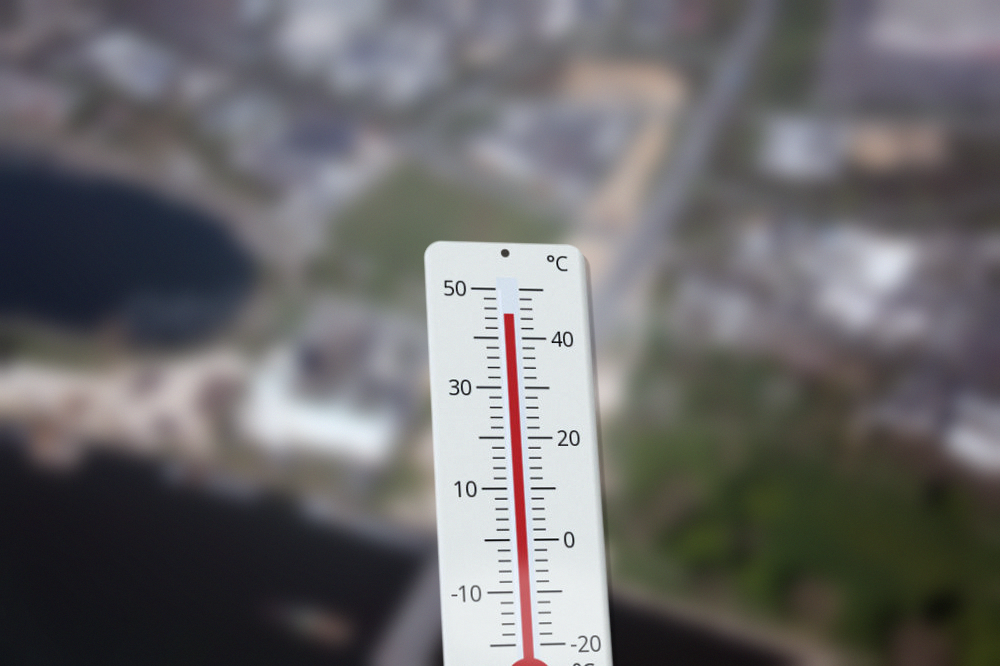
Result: **45** °C
